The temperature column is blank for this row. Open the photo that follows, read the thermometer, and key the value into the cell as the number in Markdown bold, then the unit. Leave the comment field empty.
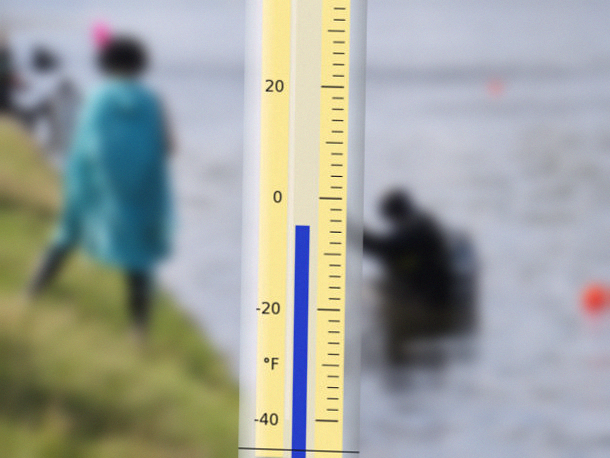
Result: **-5** °F
